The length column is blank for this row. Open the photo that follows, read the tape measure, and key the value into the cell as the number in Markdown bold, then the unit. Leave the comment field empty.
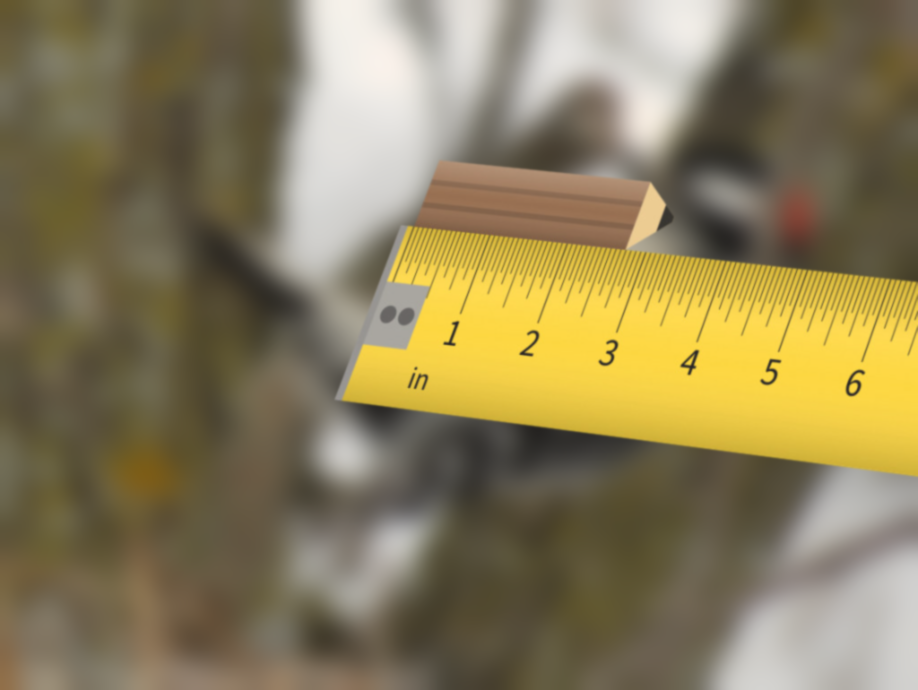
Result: **3.1875** in
